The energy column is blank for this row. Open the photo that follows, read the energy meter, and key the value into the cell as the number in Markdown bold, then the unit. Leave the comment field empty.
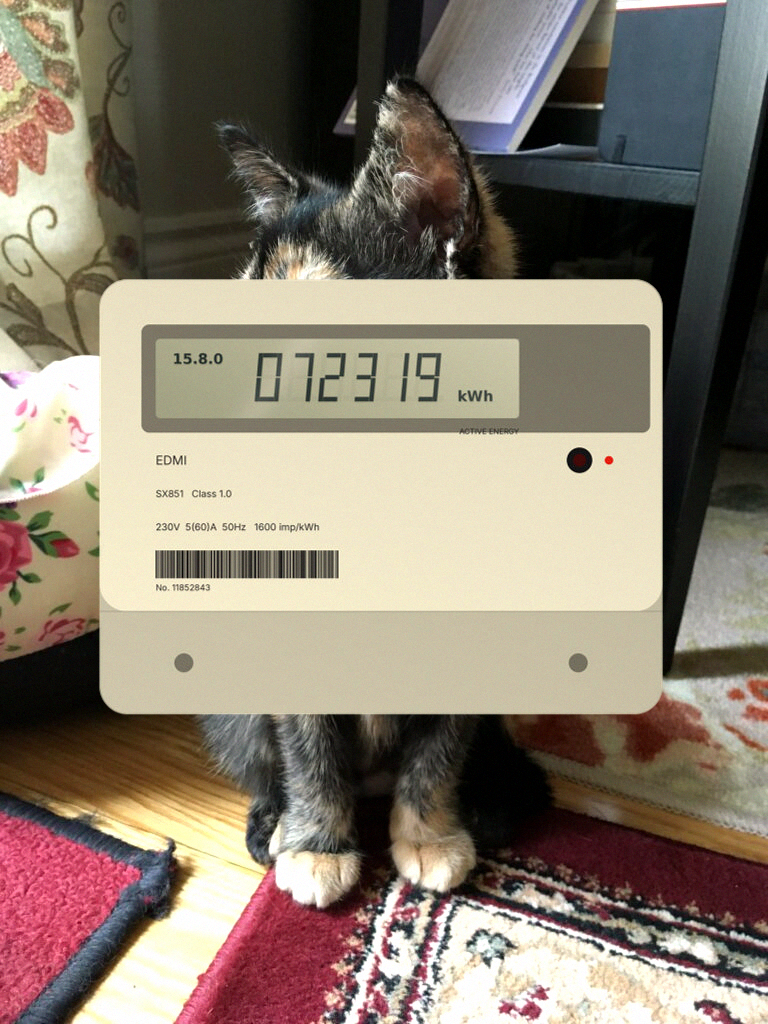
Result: **72319** kWh
